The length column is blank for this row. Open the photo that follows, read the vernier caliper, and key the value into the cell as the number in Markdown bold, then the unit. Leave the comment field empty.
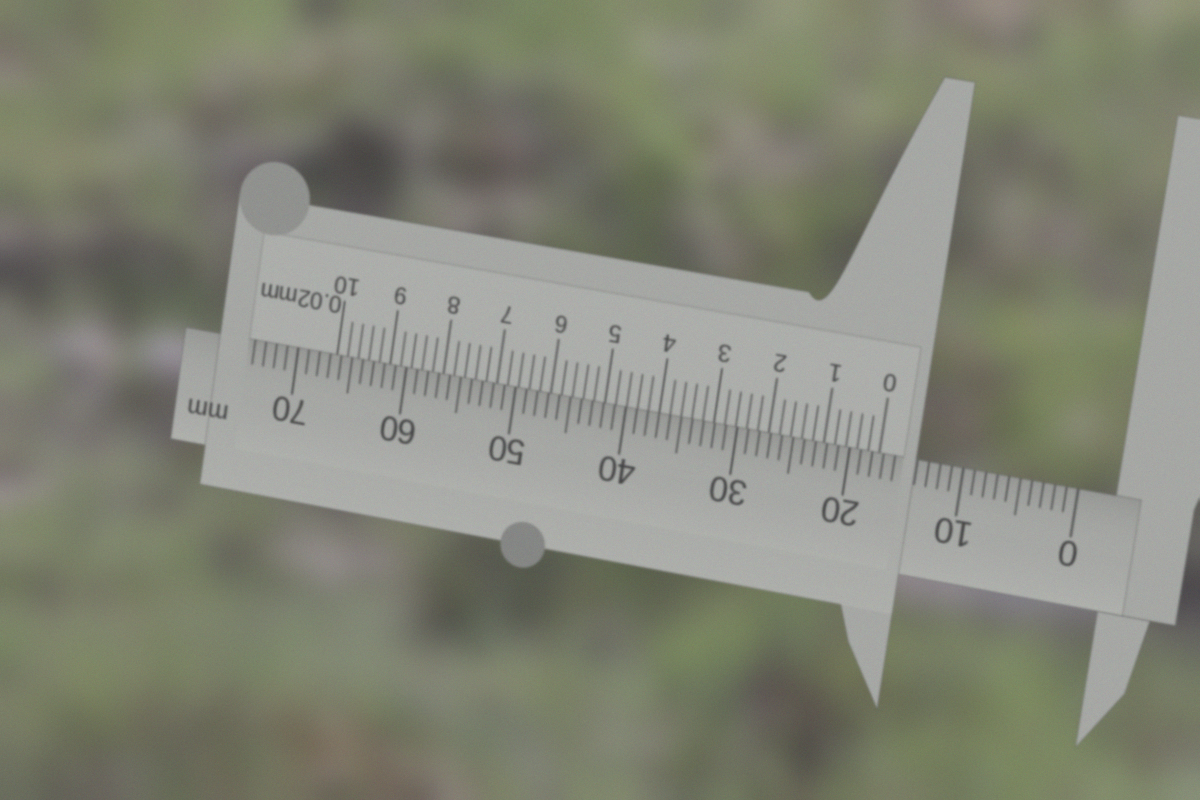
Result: **17.4** mm
